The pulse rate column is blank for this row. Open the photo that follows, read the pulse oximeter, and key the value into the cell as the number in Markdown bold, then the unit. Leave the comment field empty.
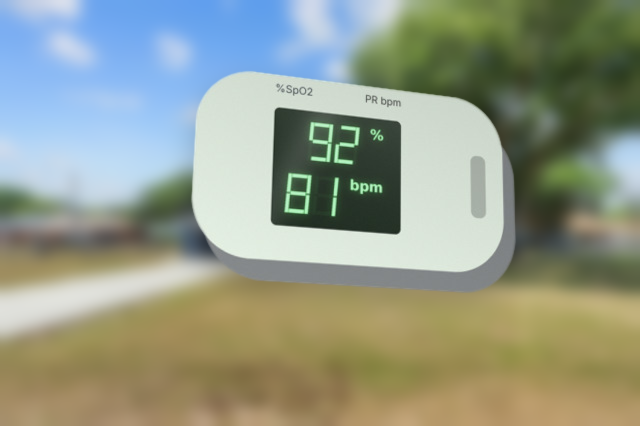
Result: **81** bpm
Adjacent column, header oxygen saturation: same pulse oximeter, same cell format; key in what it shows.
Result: **92** %
